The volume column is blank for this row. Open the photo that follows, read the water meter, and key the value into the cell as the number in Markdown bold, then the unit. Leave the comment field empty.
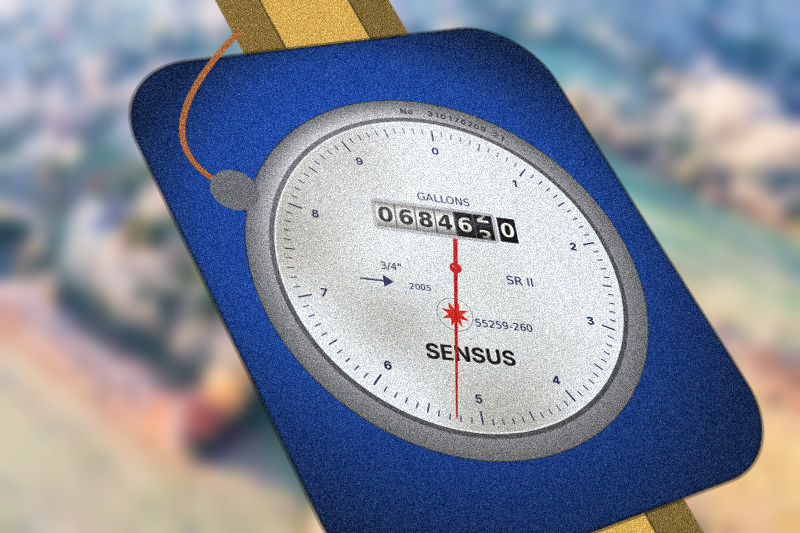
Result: **684625.2** gal
